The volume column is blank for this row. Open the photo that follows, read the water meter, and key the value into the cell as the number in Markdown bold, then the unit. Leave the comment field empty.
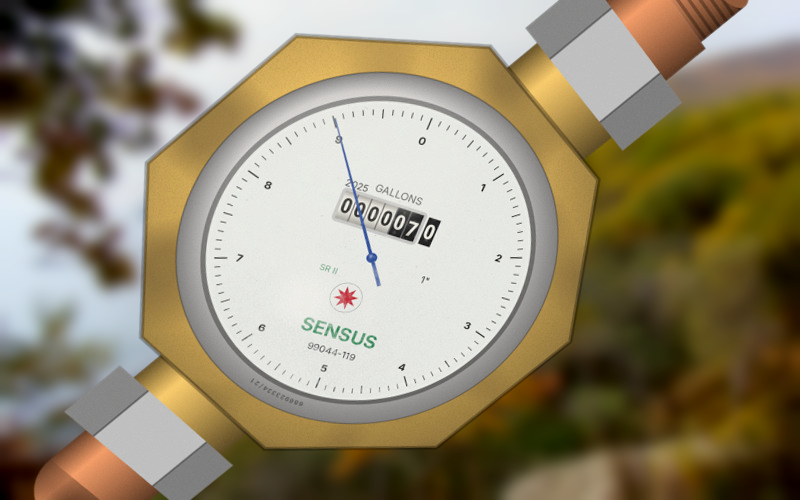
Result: **69.0** gal
